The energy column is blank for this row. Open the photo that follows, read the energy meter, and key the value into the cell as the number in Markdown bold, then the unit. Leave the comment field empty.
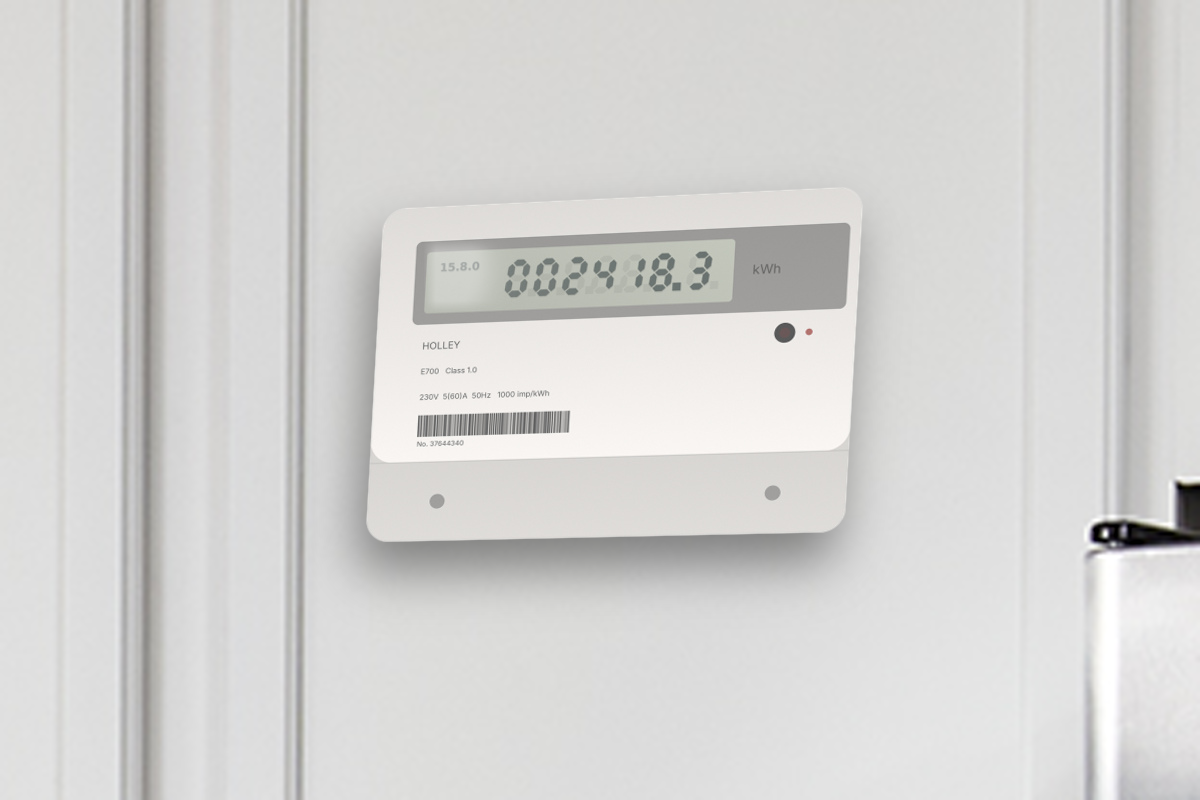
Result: **2418.3** kWh
